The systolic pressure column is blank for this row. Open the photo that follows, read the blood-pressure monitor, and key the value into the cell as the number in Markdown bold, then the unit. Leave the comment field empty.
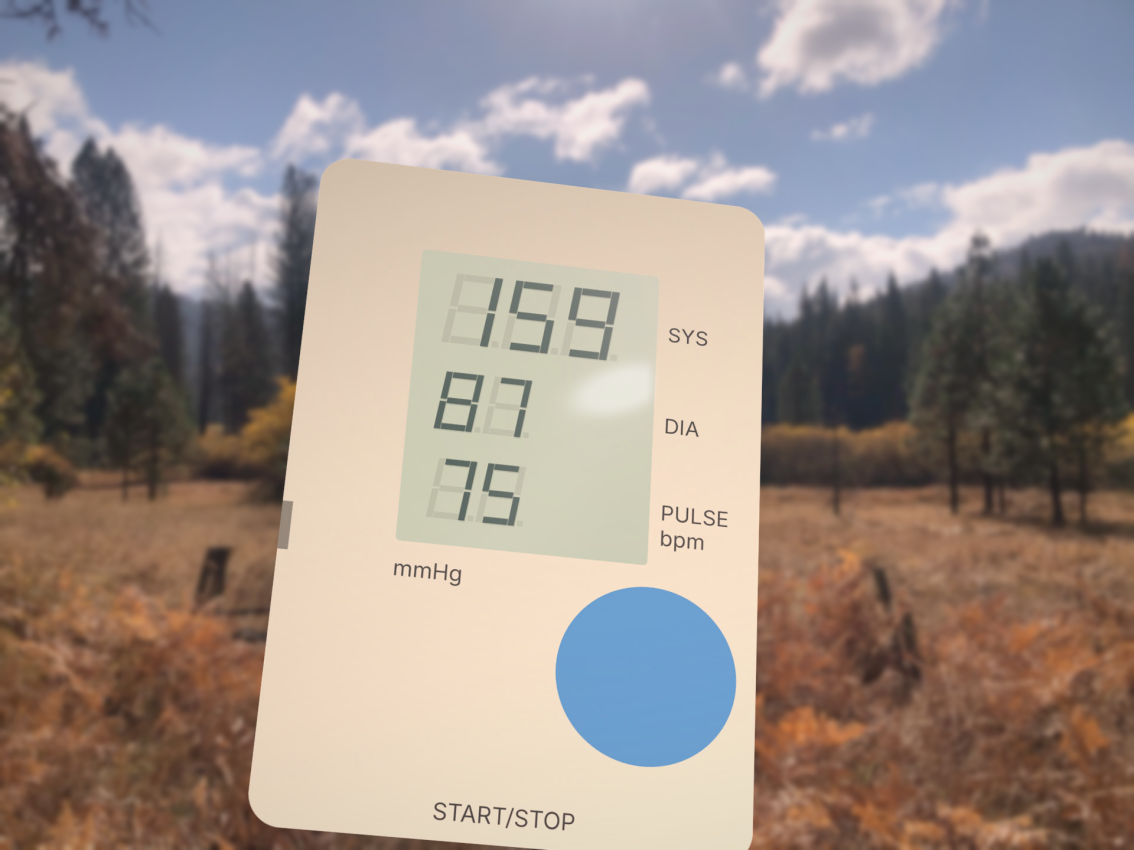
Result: **159** mmHg
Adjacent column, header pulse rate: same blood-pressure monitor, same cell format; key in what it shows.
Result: **75** bpm
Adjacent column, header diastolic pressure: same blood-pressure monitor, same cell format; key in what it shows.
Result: **87** mmHg
